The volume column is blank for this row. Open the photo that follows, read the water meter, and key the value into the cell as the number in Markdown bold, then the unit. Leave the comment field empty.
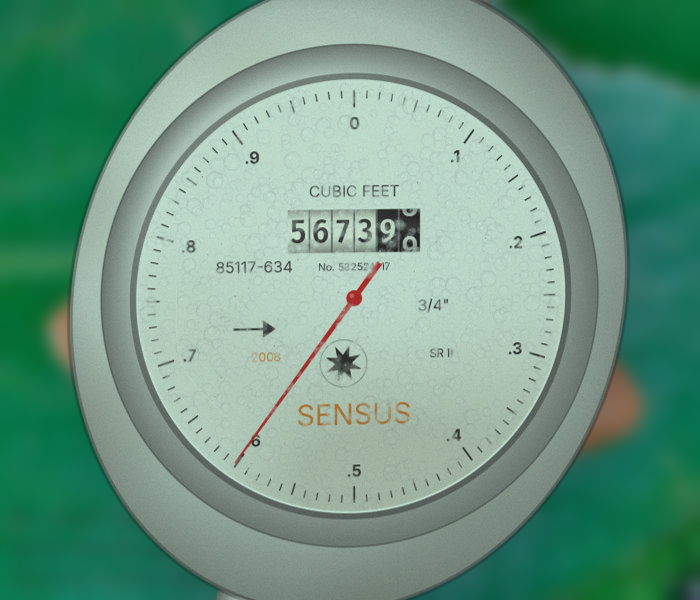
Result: **567398.60** ft³
